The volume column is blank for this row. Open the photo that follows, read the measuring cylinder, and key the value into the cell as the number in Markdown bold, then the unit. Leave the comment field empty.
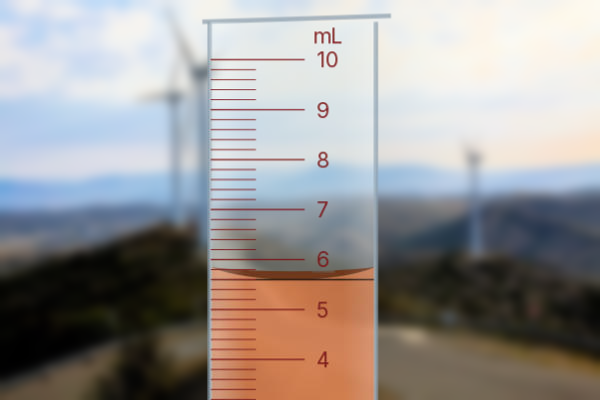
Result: **5.6** mL
